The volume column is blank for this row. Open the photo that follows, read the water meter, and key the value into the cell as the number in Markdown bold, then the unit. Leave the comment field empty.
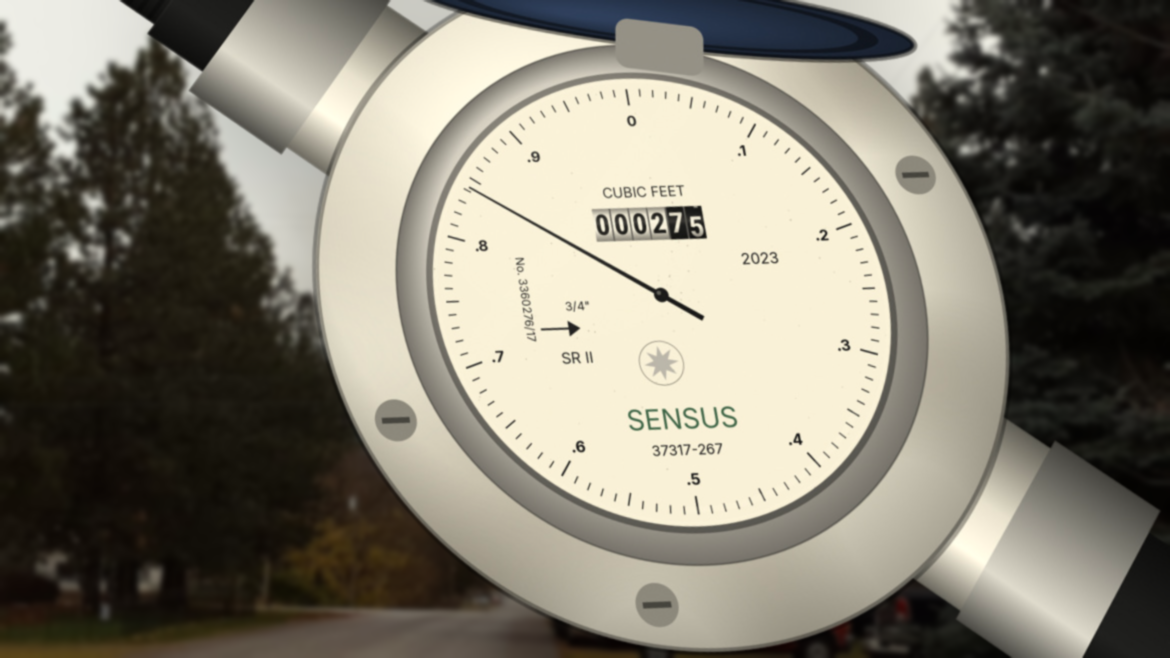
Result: **274.84** ft³
